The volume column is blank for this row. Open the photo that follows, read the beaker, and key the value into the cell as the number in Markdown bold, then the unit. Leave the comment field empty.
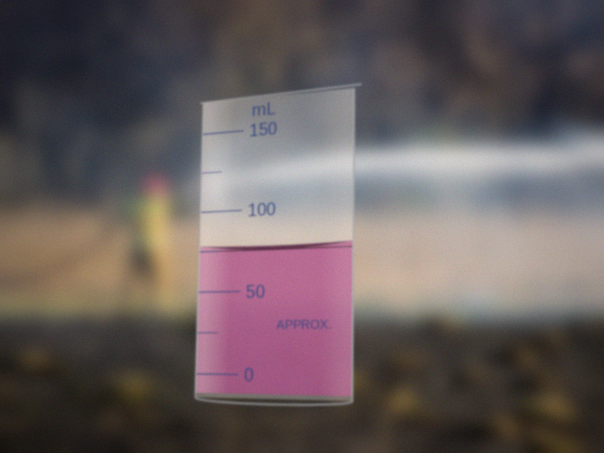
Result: **75** mL
